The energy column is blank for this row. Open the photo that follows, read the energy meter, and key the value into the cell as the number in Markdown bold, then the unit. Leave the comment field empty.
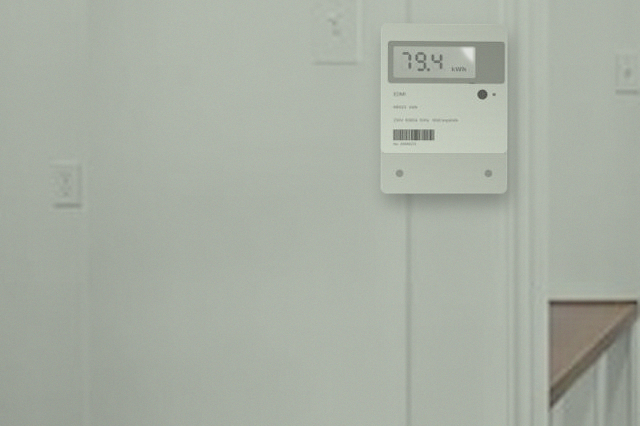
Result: **79.4** kWh
